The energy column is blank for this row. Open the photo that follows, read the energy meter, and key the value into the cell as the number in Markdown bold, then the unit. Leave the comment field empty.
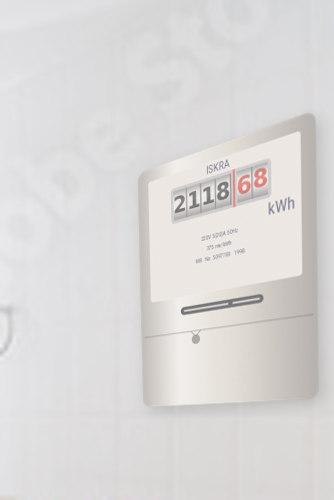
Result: **2118.68** kWh
